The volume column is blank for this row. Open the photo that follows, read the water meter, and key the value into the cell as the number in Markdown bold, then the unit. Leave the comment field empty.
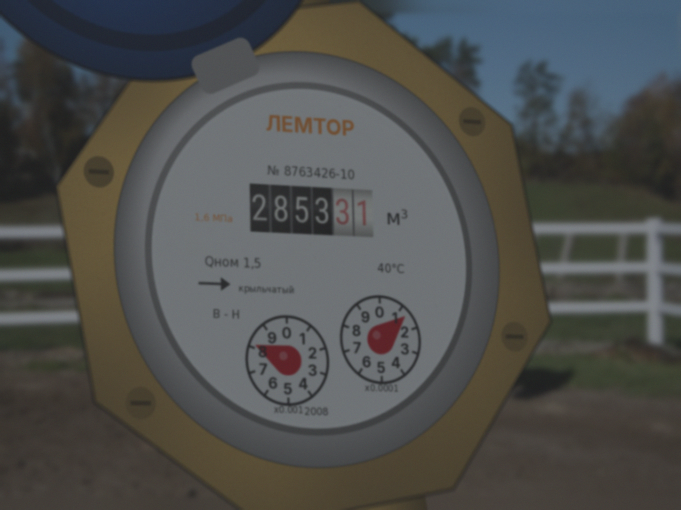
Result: **2853.3181** m³
